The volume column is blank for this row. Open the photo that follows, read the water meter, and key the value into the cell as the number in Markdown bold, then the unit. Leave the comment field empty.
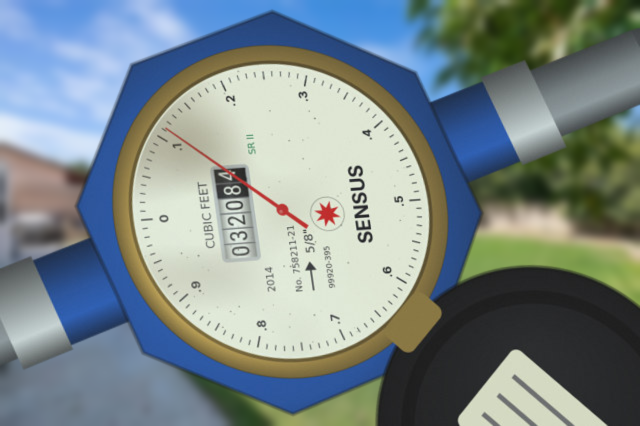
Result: **32084.11** ft³
